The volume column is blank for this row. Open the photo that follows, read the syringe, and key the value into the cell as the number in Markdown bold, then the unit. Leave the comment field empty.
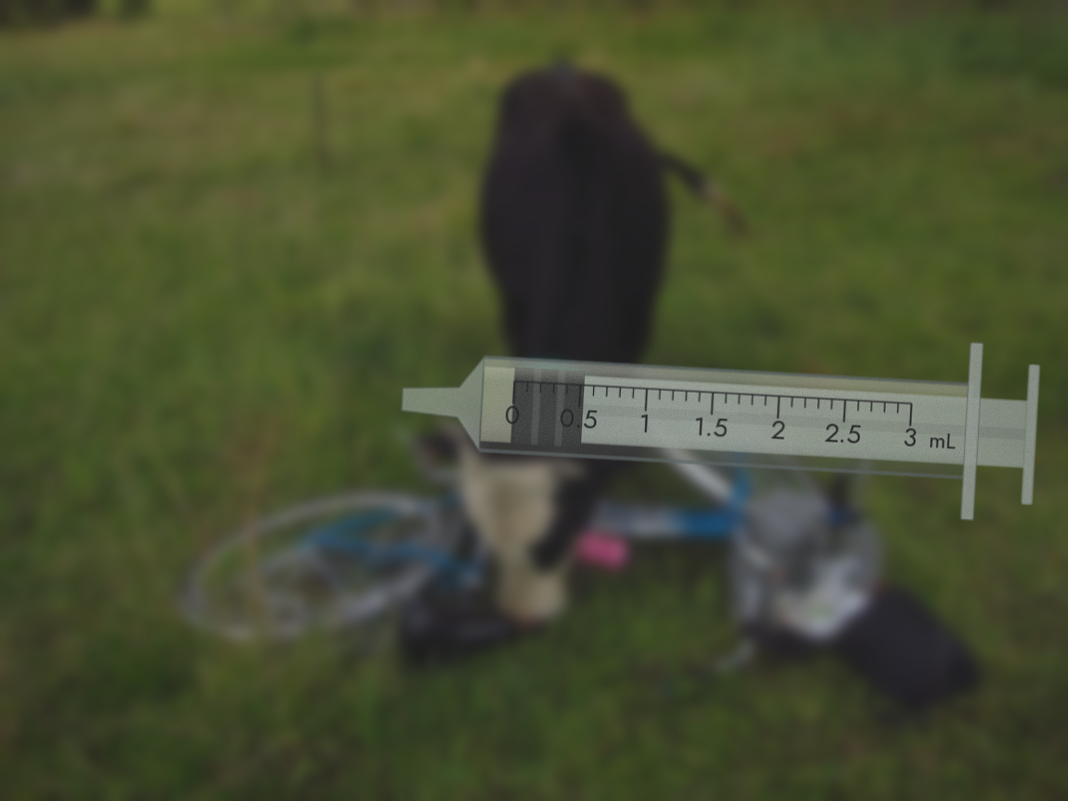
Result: **0** mL
